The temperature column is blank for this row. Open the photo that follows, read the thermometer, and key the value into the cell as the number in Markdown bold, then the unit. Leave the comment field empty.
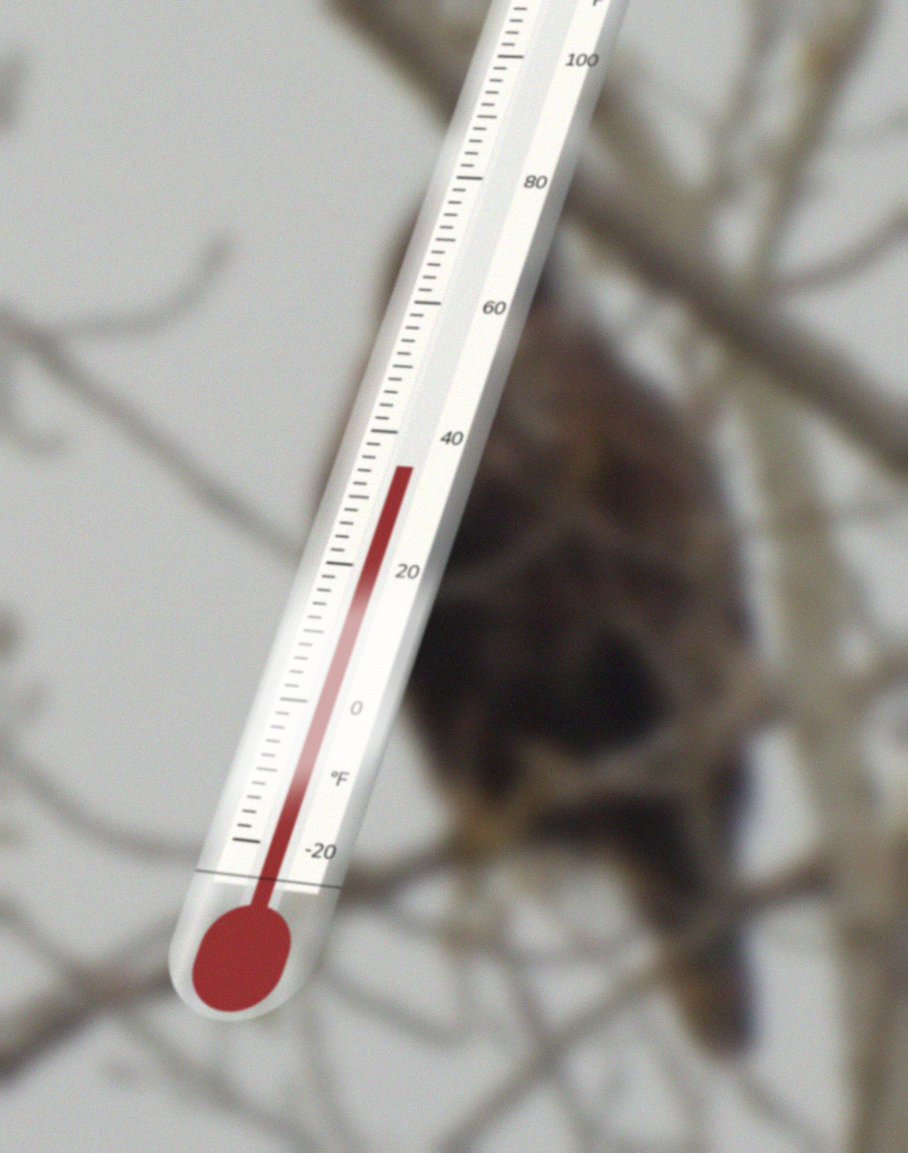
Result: **35** °F
